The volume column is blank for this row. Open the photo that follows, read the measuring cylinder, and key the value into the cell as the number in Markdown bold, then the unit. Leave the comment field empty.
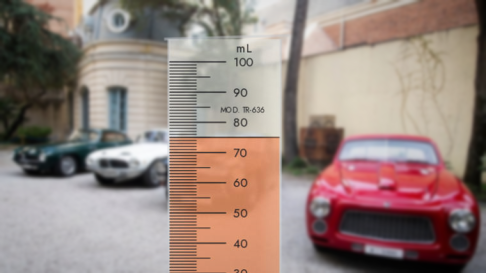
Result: **75** mL
